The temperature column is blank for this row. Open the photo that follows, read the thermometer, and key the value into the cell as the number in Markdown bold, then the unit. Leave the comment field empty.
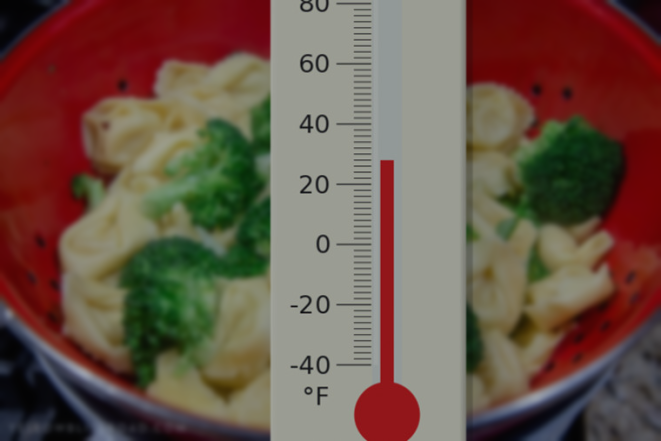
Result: **28** °F
